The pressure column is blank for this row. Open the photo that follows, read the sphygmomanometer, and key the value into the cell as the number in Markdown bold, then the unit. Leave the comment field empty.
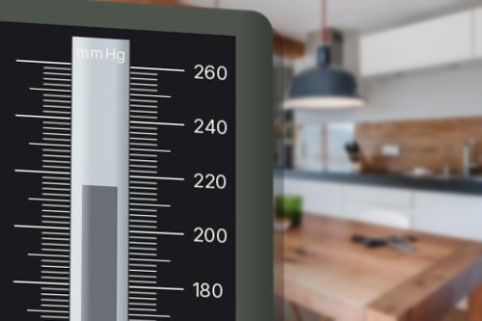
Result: **216** mmHg
